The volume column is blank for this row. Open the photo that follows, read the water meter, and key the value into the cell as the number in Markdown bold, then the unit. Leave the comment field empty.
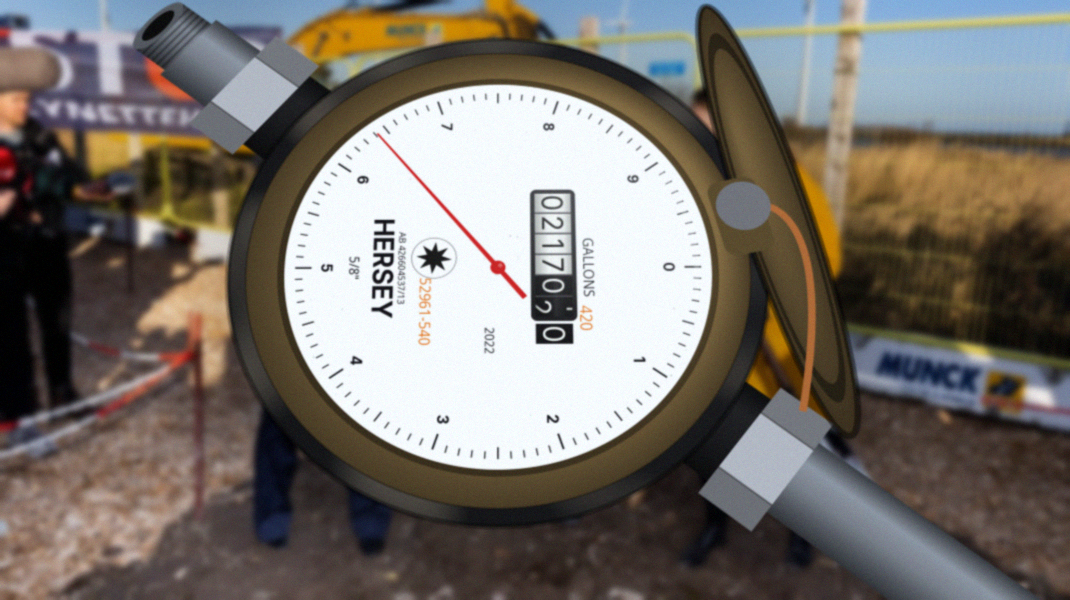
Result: **217016.4** gal
